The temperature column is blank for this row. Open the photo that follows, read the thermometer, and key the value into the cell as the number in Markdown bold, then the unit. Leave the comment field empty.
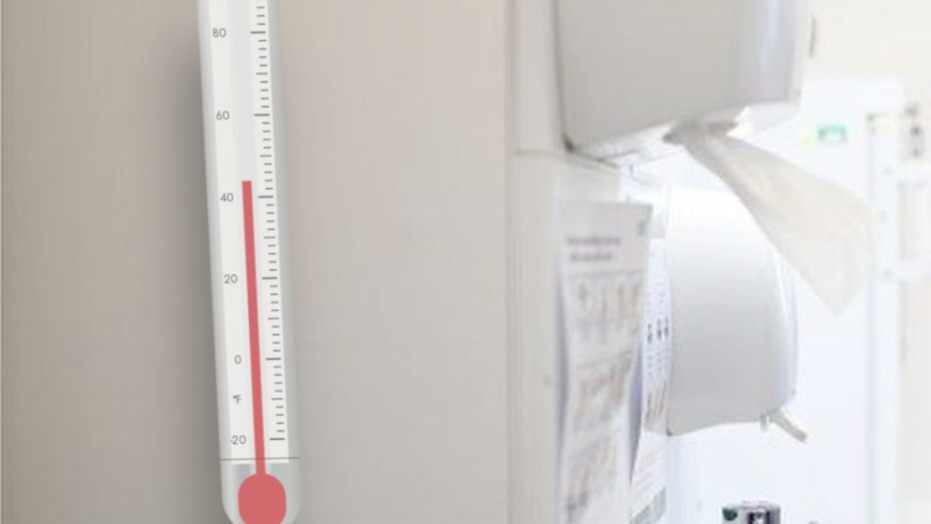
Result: **44** °F
